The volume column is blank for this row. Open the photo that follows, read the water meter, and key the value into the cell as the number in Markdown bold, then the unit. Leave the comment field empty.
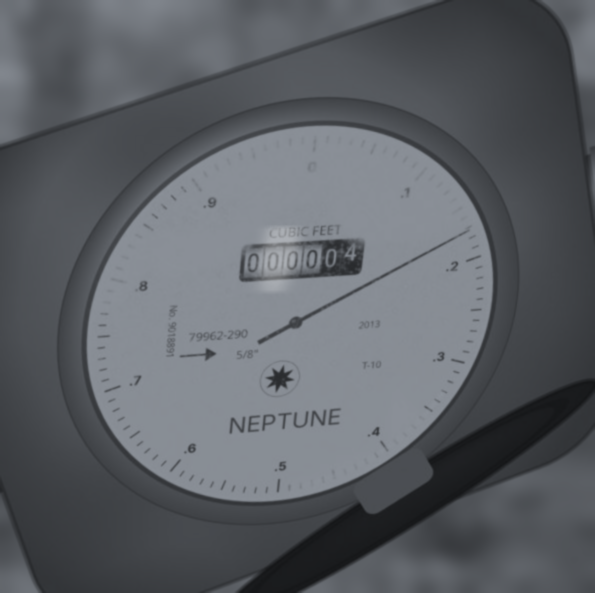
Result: **4.17** ft³
